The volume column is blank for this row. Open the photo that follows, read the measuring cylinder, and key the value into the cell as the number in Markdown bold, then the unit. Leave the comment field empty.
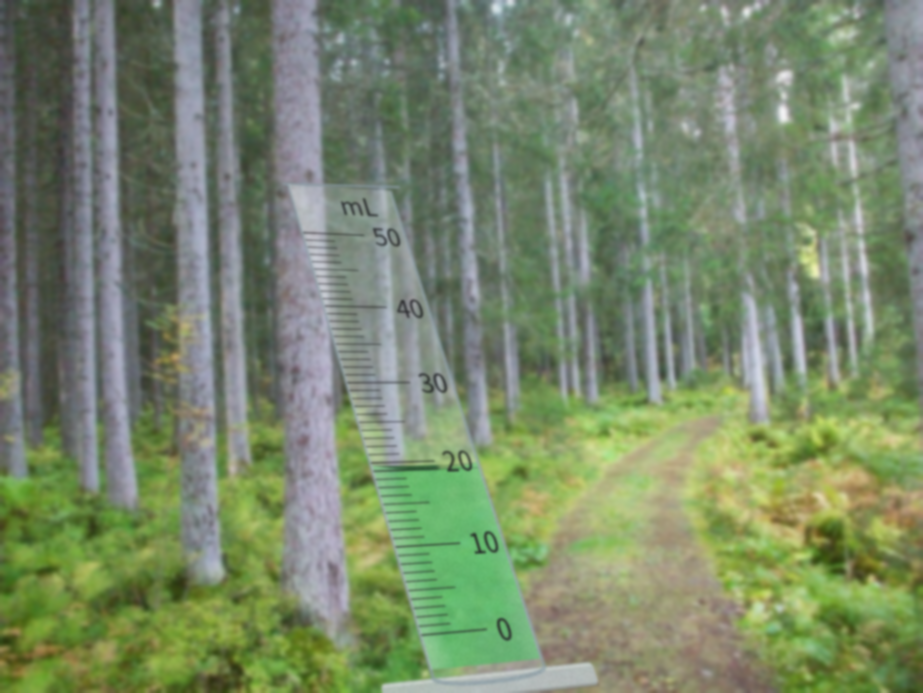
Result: **19** mL
